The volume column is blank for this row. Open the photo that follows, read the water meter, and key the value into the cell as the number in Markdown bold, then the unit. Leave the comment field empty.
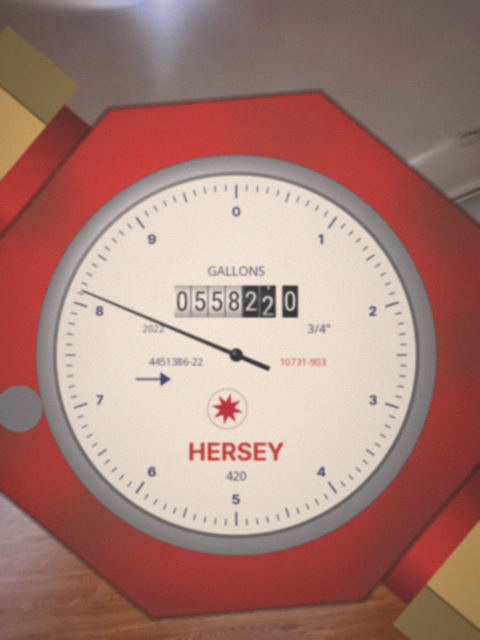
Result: **558218.1** gal
